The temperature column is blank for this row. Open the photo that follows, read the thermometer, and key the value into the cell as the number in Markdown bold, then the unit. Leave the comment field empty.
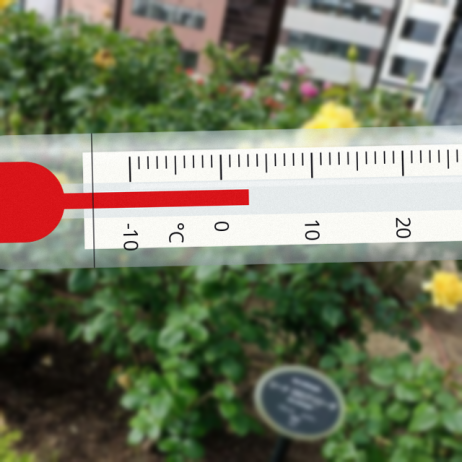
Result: **3** °C
